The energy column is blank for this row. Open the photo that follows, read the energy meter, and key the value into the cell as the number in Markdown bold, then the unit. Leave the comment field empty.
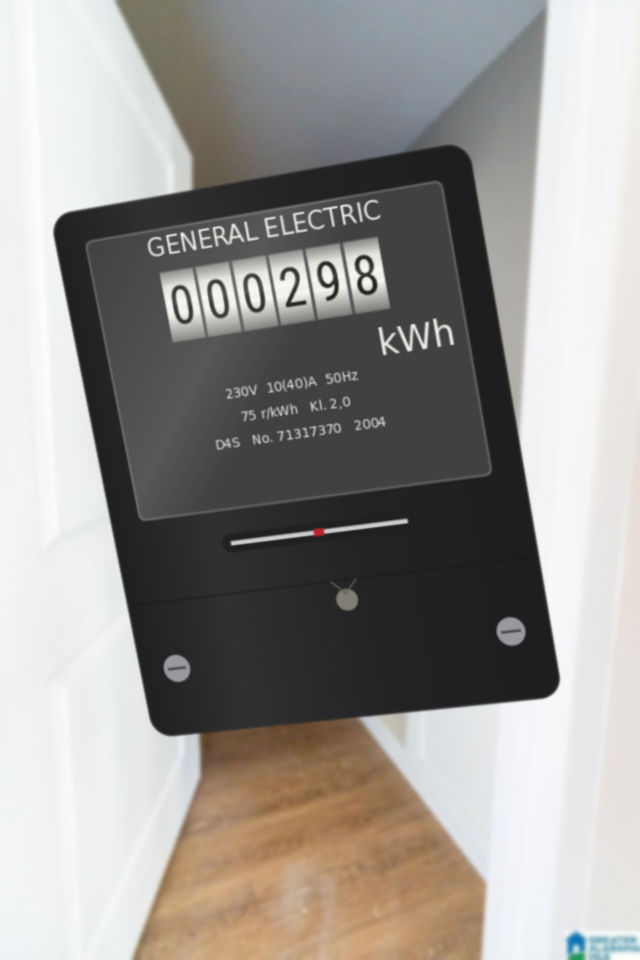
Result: **298** kWh
